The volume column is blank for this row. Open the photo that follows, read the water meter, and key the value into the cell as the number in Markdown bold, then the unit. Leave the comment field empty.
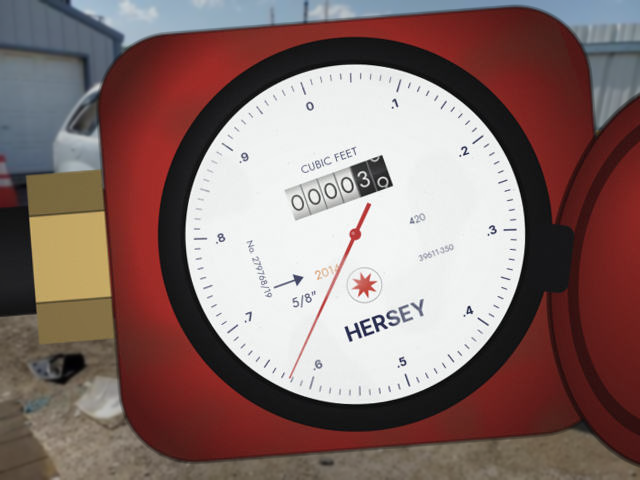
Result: **38.62** ft³
